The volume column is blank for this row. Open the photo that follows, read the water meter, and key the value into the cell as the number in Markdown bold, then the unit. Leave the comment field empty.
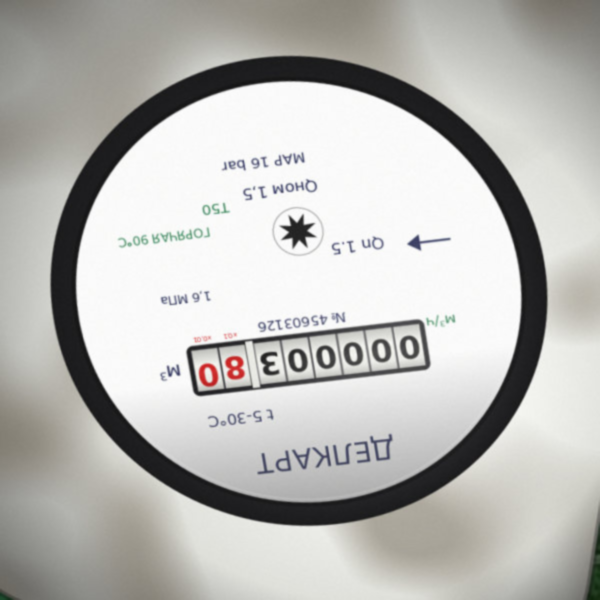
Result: **3.80** m³
